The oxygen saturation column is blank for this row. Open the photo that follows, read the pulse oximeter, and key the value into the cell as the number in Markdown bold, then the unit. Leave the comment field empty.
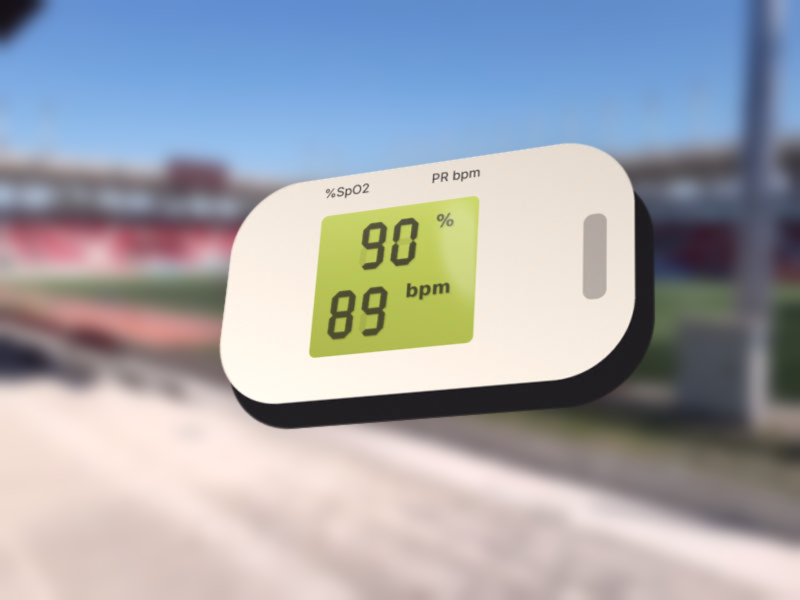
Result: **90** %
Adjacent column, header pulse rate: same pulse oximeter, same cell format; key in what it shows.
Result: **89** bpm
